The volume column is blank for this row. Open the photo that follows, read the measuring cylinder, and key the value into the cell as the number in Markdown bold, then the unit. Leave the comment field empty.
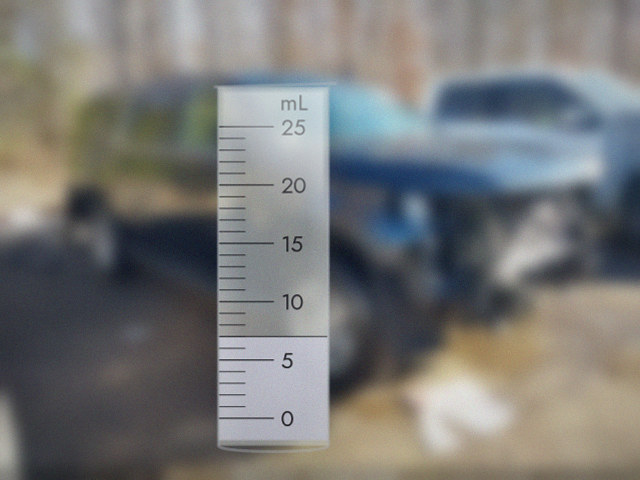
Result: **7** mL
